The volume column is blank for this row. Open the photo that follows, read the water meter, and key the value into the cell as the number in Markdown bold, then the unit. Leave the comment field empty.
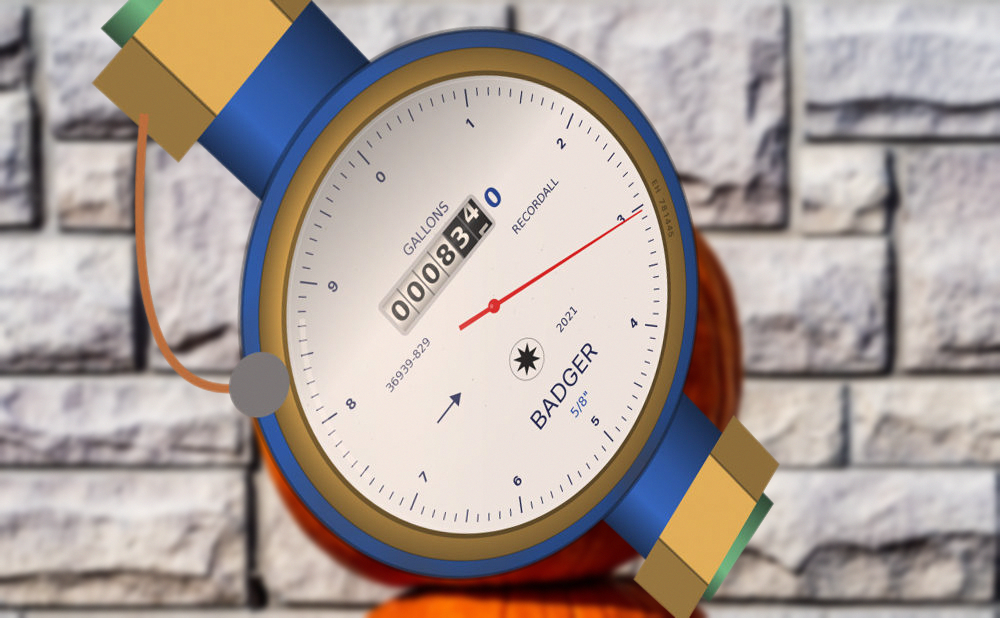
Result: **8343.0** gal
